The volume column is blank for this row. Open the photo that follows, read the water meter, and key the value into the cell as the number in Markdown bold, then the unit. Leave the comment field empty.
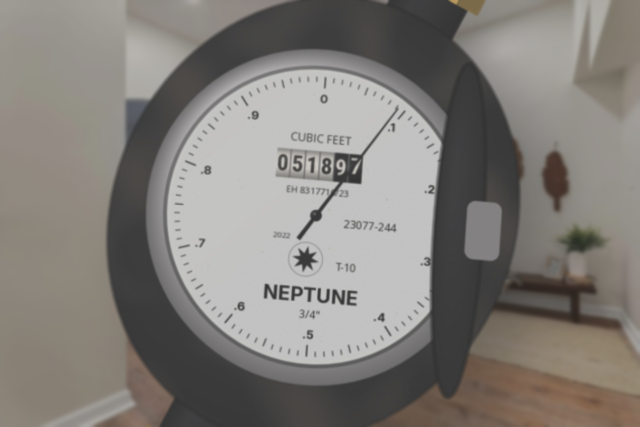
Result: **51897.09** ft³
